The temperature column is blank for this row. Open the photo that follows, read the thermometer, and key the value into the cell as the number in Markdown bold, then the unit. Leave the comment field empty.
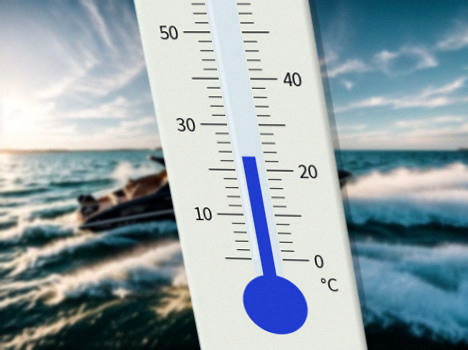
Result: **23** °C
